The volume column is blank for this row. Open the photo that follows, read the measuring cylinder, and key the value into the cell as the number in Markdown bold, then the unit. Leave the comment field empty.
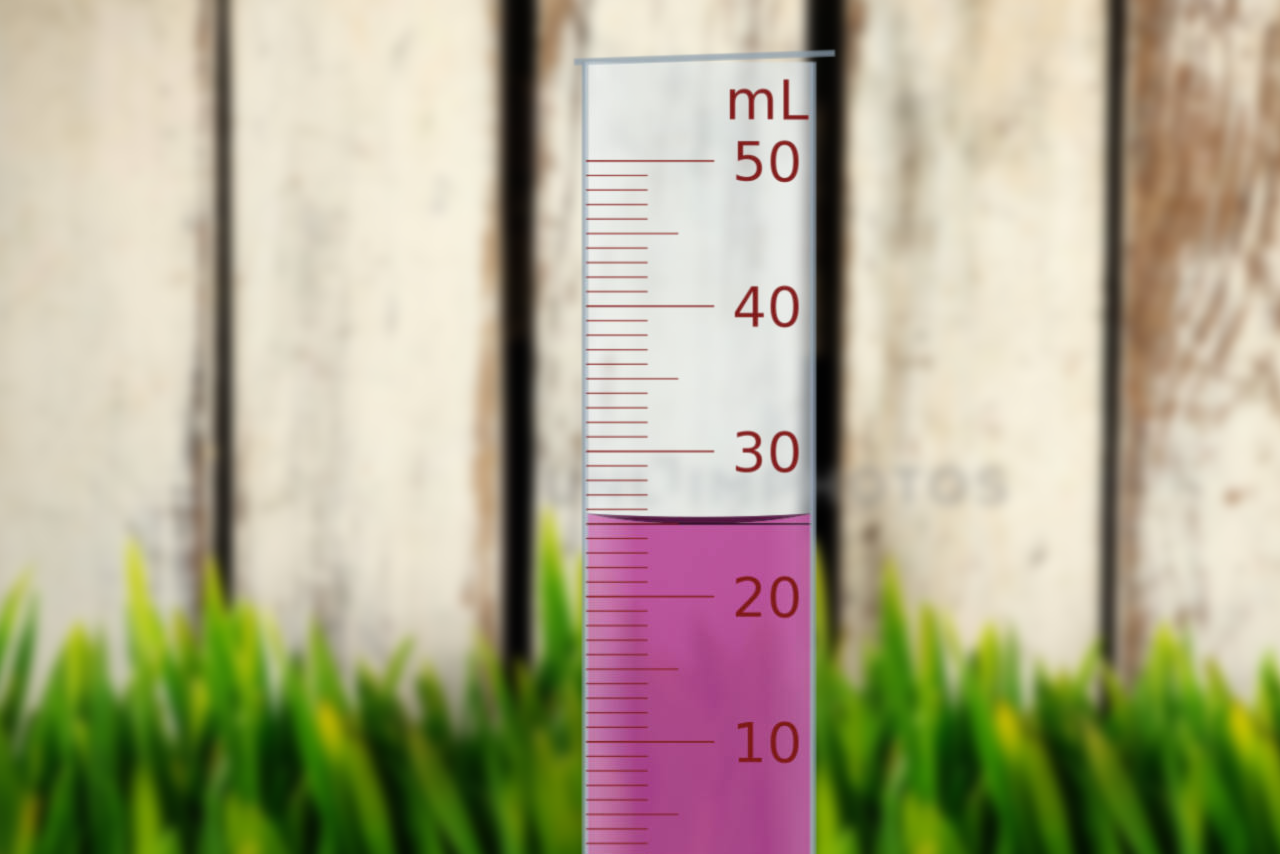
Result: **25** mL
